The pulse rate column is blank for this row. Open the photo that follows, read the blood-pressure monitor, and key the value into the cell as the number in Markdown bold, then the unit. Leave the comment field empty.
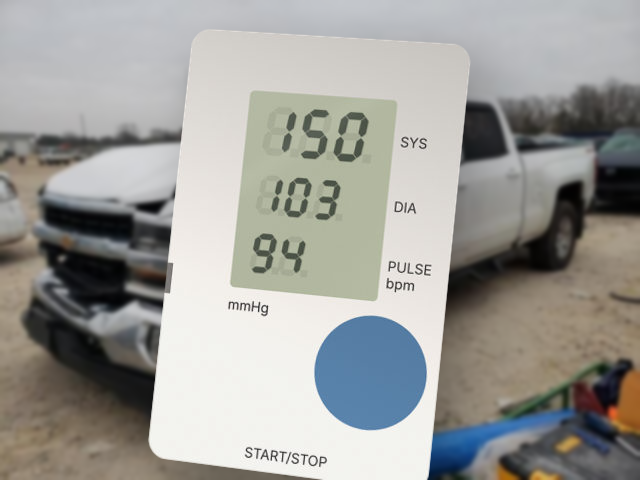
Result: **94** bpm
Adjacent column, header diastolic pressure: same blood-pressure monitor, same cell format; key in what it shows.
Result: **103** mmHg
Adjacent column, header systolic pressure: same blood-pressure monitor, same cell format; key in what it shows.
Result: **150** mmHg
